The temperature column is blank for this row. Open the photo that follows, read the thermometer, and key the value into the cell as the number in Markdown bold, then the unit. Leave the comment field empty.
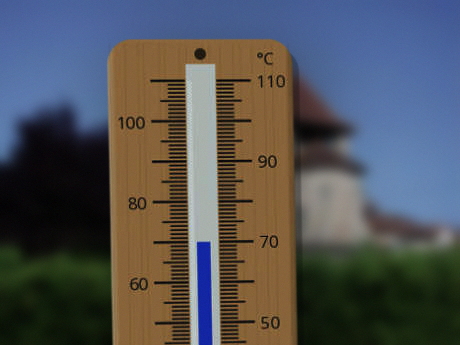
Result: **70** °C
